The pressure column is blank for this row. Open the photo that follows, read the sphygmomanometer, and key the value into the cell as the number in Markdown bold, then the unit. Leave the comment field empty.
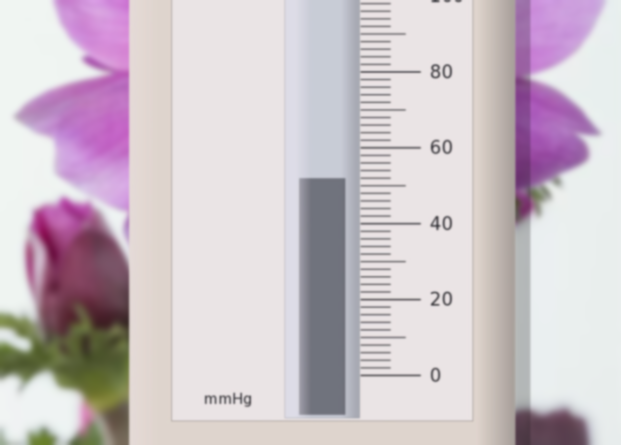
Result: **52** mmHg
